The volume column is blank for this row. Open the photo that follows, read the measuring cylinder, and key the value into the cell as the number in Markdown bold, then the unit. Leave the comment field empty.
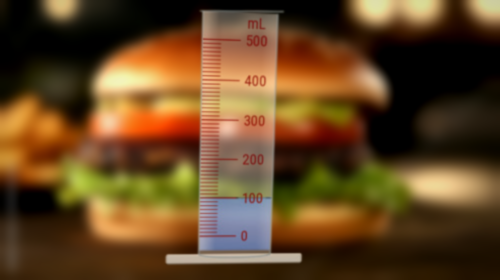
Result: **100** mL
